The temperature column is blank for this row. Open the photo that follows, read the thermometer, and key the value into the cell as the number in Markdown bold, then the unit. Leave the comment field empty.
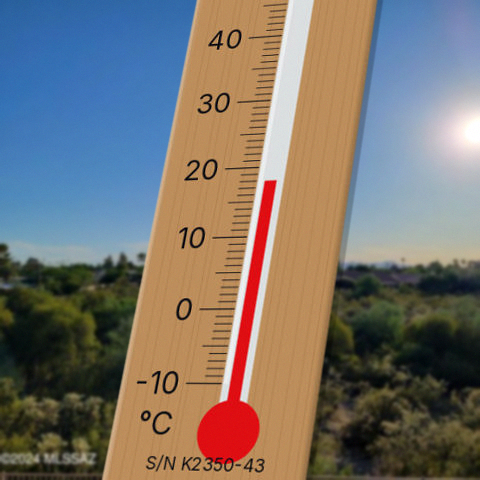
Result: **18** °C
